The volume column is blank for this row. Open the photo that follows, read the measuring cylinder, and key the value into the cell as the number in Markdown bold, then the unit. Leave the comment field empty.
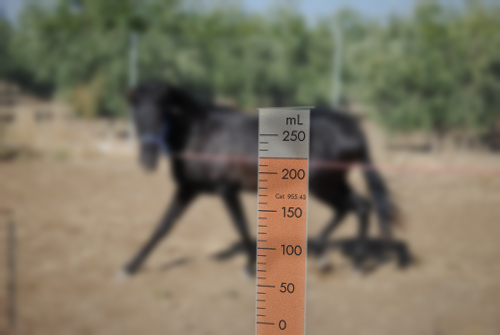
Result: **220** mL
